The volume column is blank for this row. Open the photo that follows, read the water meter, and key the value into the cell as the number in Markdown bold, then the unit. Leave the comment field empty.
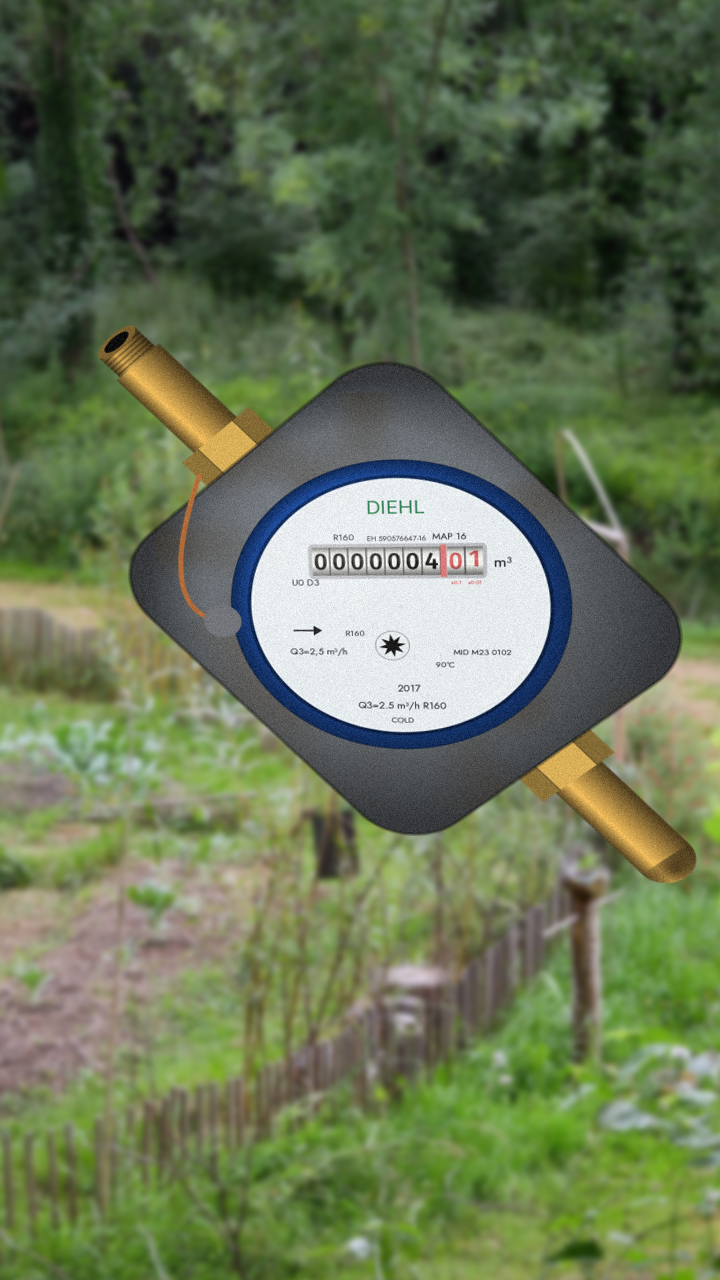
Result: **4.01** m³
